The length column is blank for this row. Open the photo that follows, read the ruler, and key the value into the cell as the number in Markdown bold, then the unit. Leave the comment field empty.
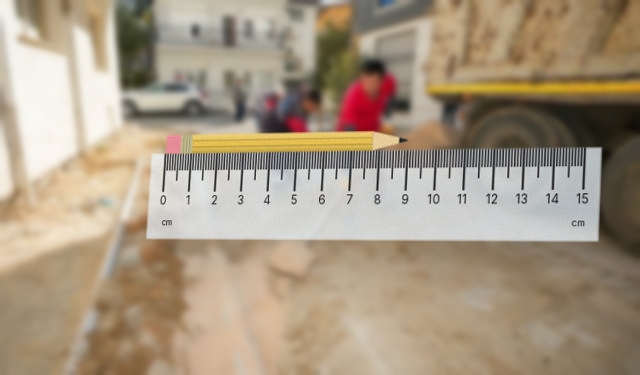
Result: **9** cm
